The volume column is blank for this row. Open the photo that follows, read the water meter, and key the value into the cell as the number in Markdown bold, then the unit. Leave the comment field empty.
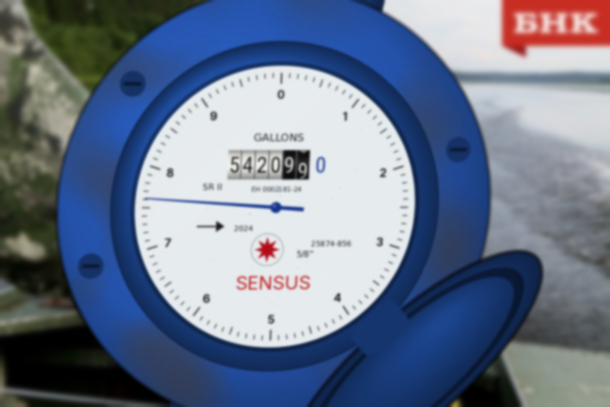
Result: **5420987.6** gal
